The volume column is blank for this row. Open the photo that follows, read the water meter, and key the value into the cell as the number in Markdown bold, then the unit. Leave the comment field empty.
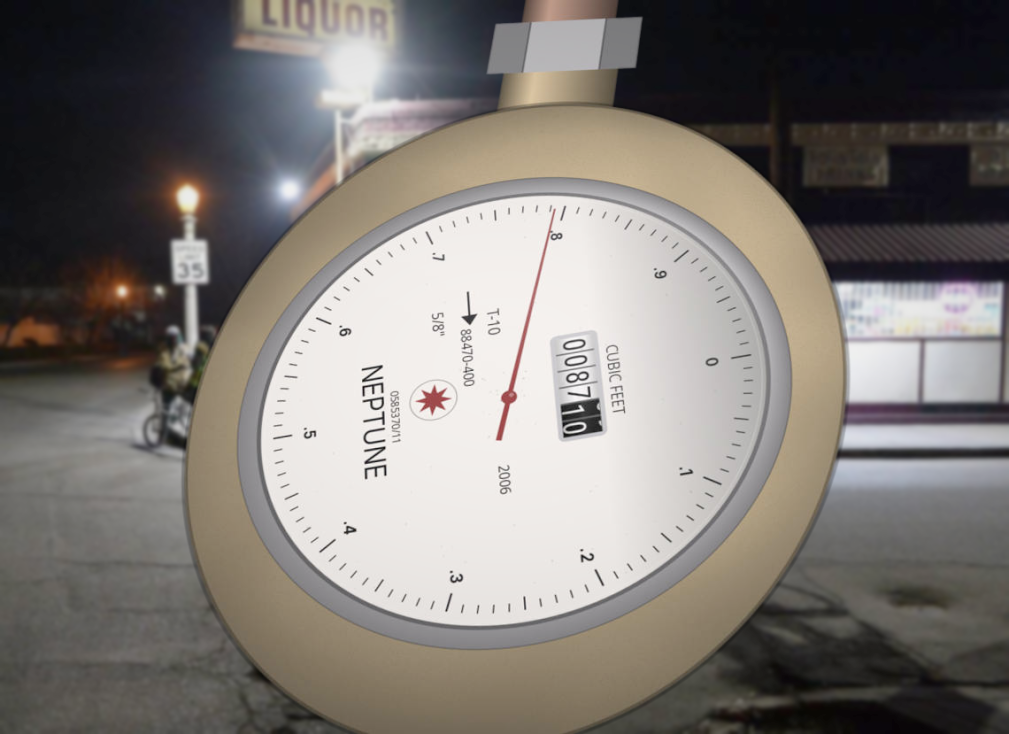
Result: **8709.79** ft³
